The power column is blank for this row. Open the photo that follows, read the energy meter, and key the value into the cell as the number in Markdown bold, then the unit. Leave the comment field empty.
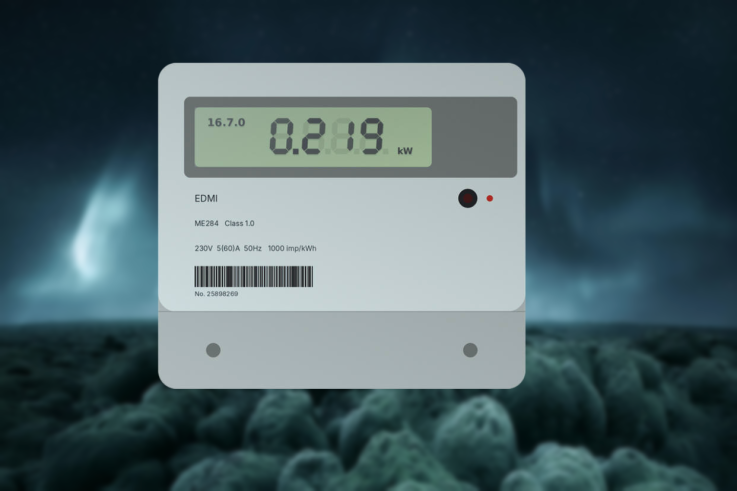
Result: **0.219** kW
